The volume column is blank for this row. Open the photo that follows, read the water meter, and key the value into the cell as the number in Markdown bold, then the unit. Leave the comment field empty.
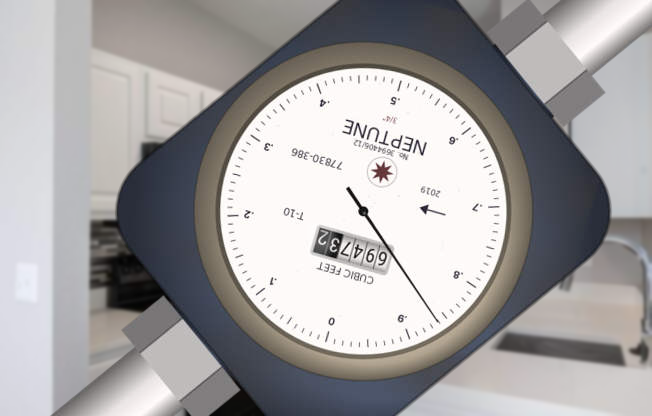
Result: **694731.86** ft³
